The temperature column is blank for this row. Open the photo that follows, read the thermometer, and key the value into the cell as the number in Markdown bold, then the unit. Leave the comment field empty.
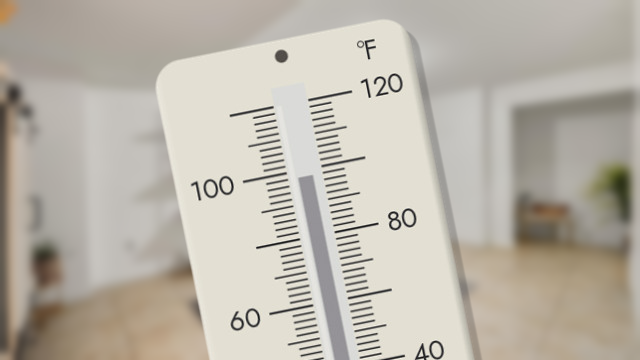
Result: **98** °F
